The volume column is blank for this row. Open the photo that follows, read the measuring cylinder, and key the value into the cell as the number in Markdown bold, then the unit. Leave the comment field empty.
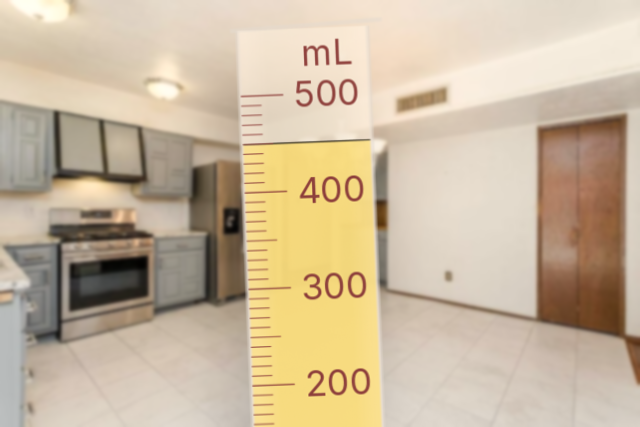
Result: **450** mL
